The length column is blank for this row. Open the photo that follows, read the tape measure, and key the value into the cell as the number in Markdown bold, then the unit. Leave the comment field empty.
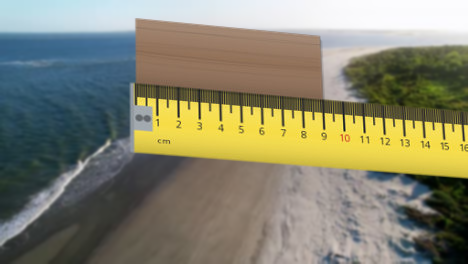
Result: **9** cm
